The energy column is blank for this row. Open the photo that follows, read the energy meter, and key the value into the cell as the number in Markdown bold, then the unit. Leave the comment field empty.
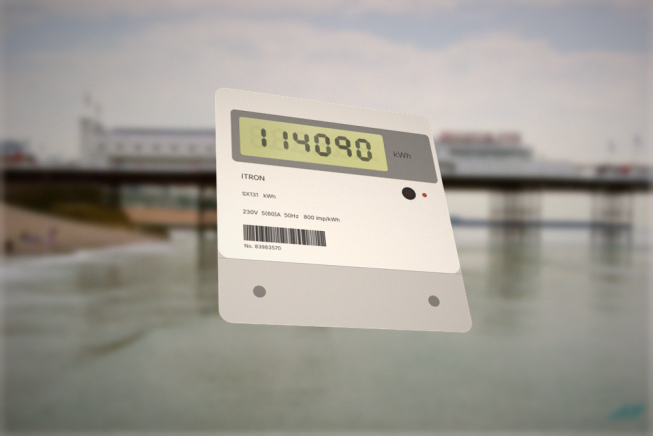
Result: **114090** kWh
